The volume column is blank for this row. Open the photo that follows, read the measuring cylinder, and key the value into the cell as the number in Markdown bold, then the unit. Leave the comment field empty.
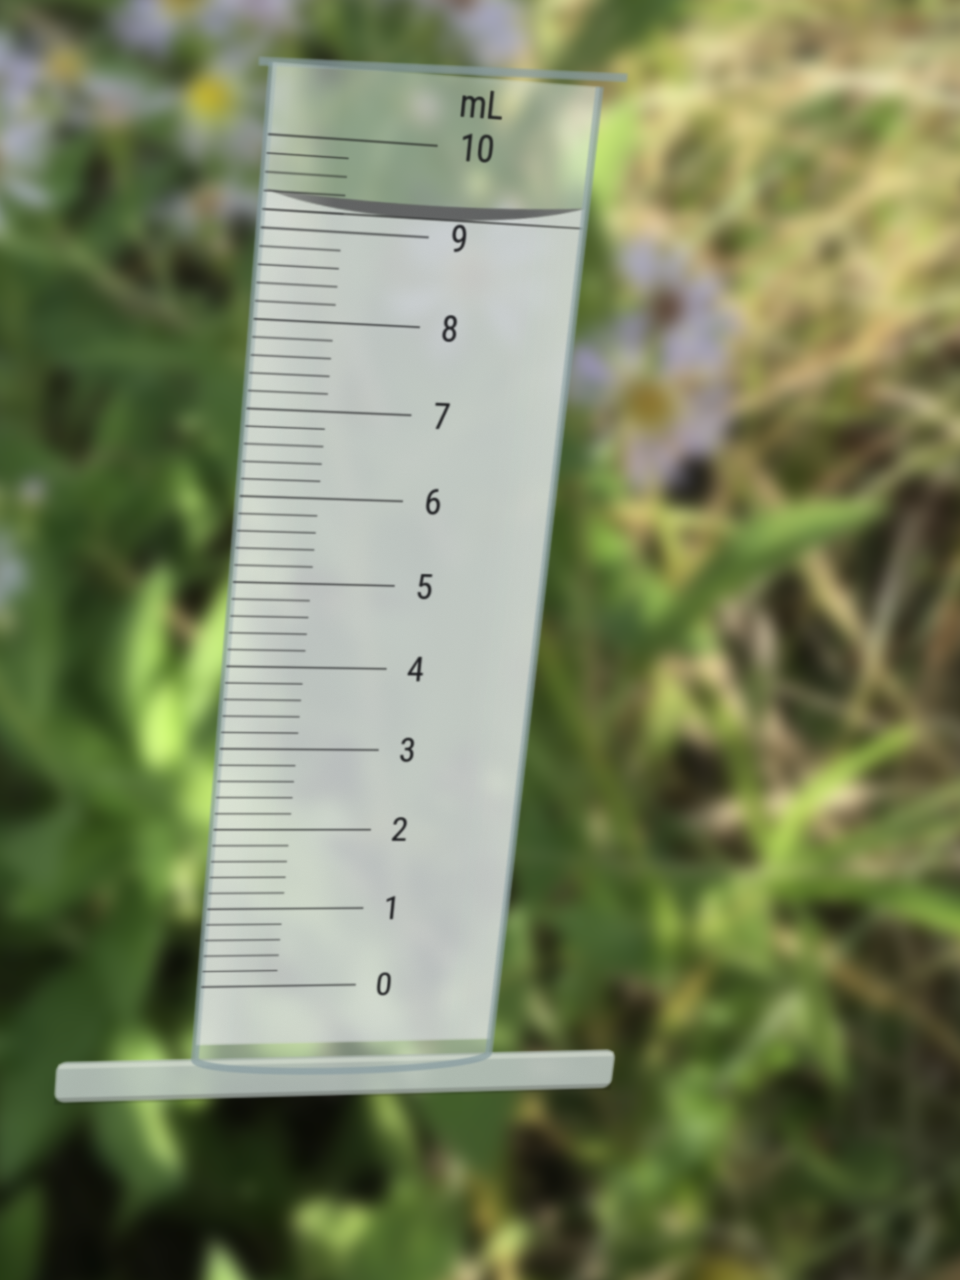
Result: **9.2** mL
